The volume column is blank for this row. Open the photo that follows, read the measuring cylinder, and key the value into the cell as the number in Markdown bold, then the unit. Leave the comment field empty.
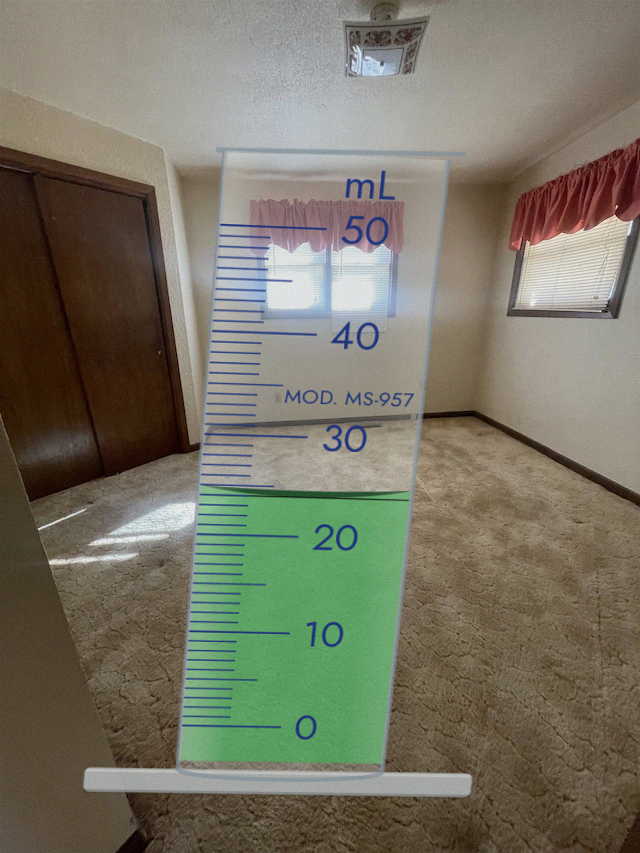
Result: **24** mL
